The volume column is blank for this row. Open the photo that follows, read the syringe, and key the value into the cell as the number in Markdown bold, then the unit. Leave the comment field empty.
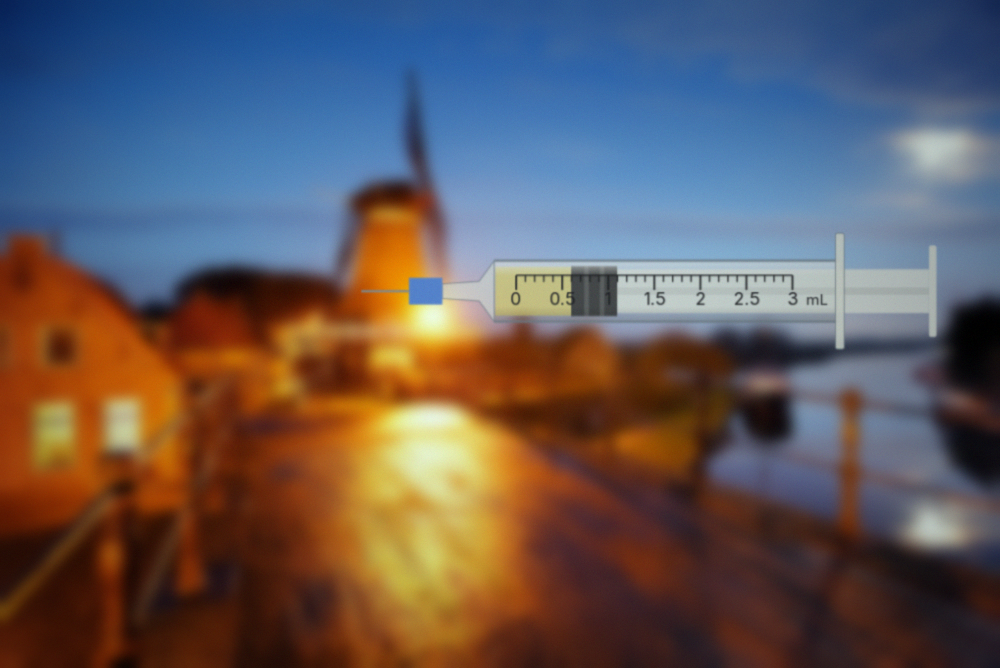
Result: **0.6** mL
